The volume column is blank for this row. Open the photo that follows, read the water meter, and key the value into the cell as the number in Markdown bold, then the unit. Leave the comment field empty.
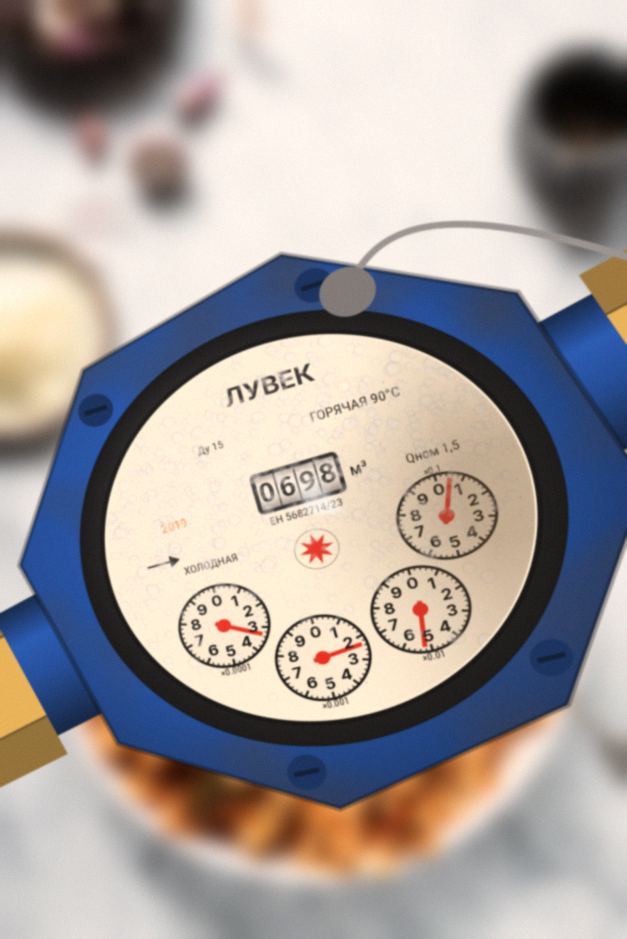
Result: **698.0523** m³
